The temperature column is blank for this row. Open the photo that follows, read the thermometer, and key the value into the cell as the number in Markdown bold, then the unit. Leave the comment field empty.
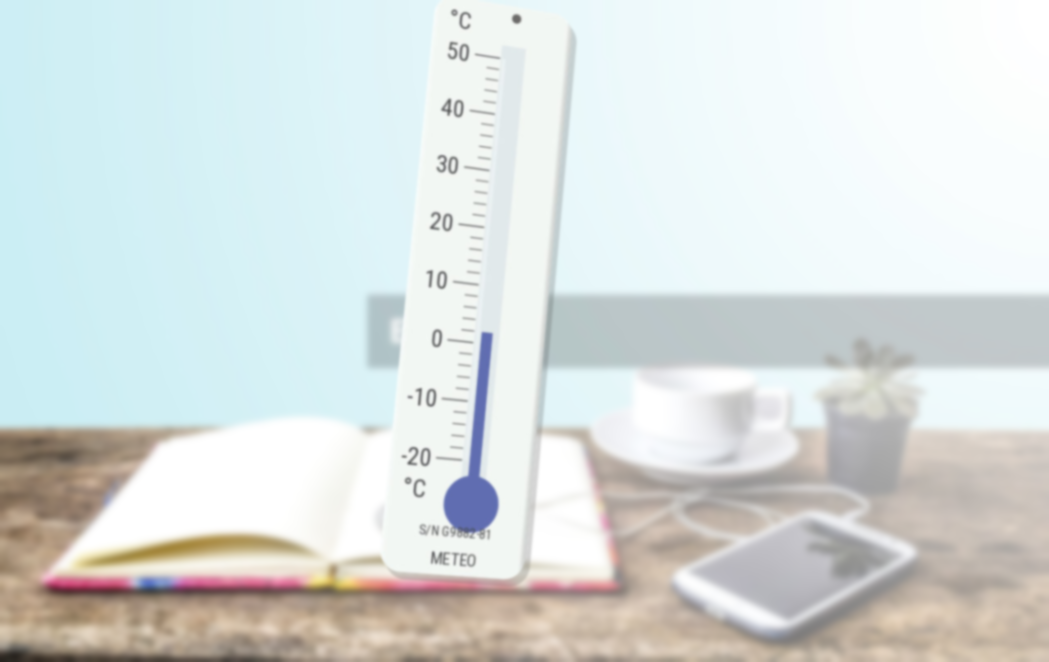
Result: **2** °C
